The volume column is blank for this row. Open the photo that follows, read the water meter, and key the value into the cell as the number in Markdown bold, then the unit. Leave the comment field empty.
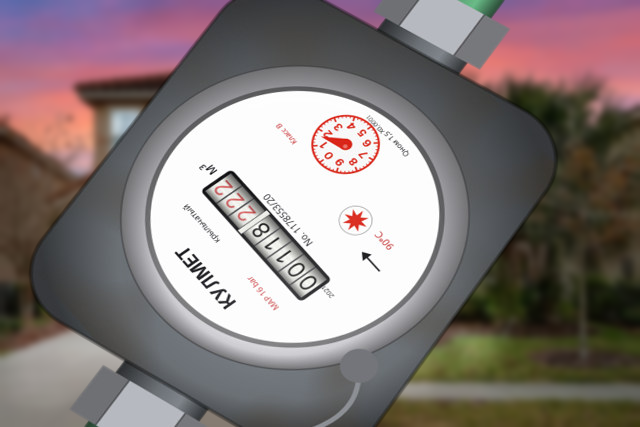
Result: **118.2221** m³
